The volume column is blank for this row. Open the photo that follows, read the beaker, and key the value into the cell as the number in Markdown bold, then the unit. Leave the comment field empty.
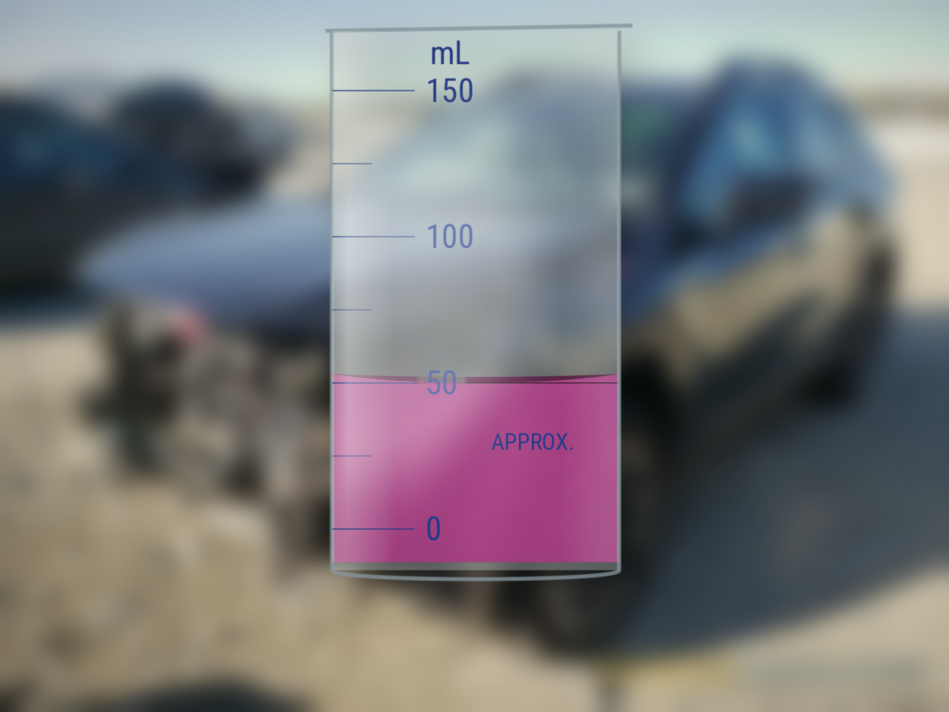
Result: **50** mL
